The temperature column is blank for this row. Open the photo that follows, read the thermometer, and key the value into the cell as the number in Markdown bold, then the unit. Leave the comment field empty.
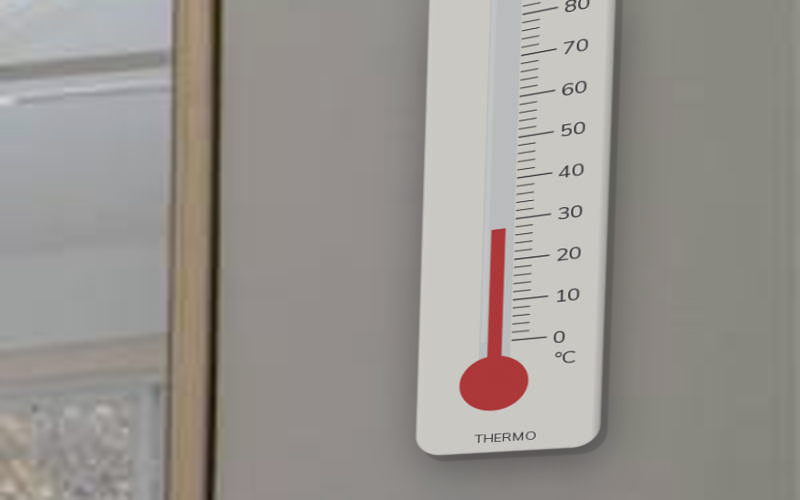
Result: **28** °C
